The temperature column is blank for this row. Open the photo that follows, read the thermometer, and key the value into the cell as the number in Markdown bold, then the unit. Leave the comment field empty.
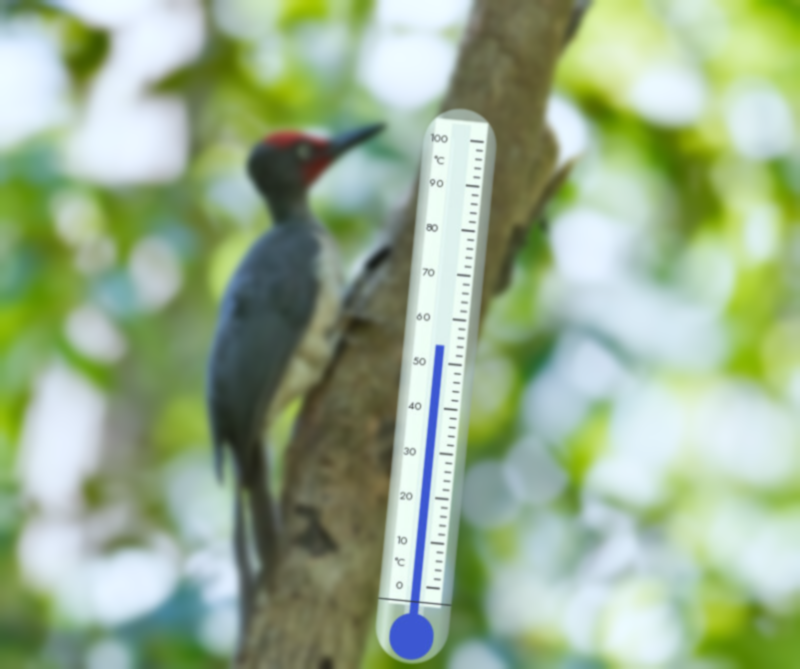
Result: **54** °C
